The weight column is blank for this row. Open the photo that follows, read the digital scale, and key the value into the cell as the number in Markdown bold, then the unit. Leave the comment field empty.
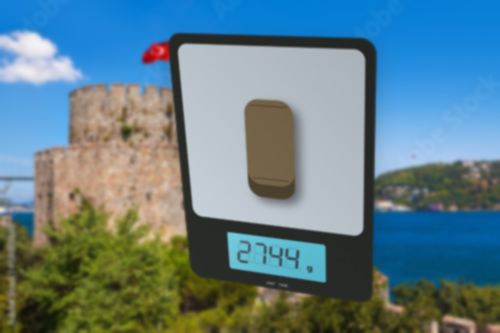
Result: **2744** g
